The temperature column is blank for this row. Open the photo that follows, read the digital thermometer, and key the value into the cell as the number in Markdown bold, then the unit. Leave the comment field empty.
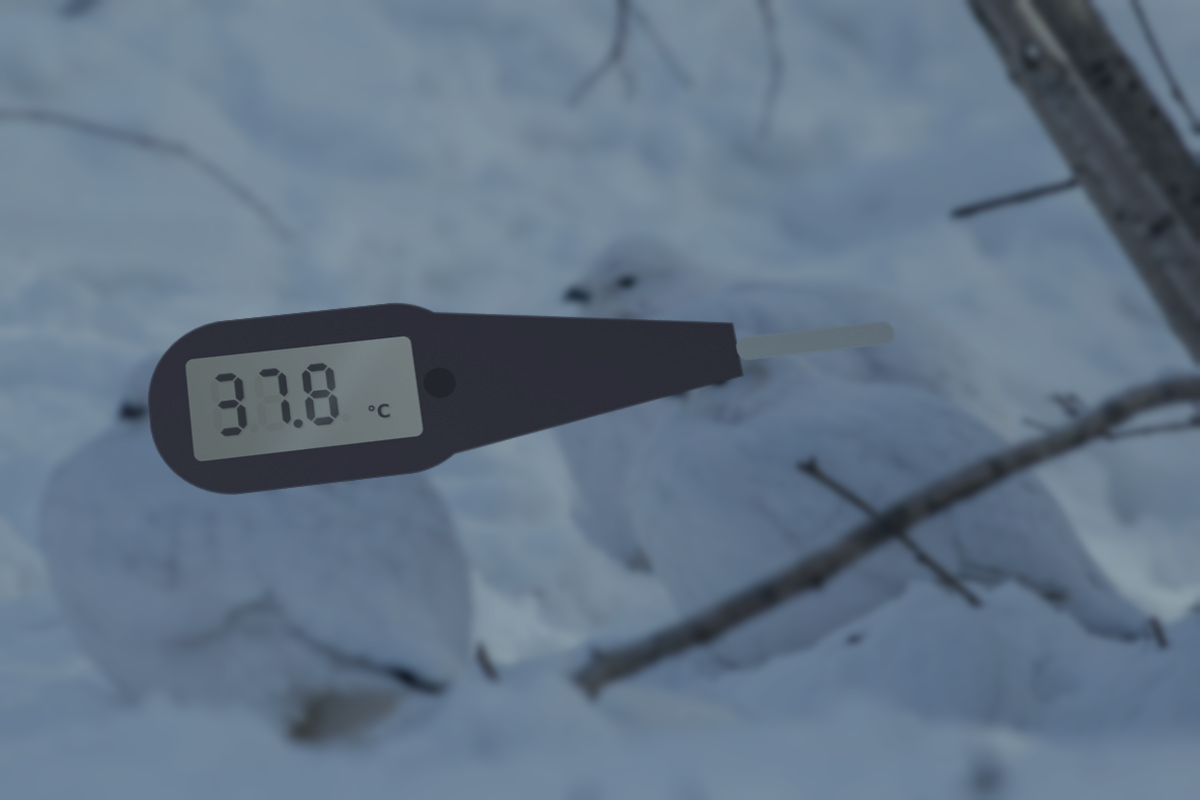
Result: **37.8** °C
